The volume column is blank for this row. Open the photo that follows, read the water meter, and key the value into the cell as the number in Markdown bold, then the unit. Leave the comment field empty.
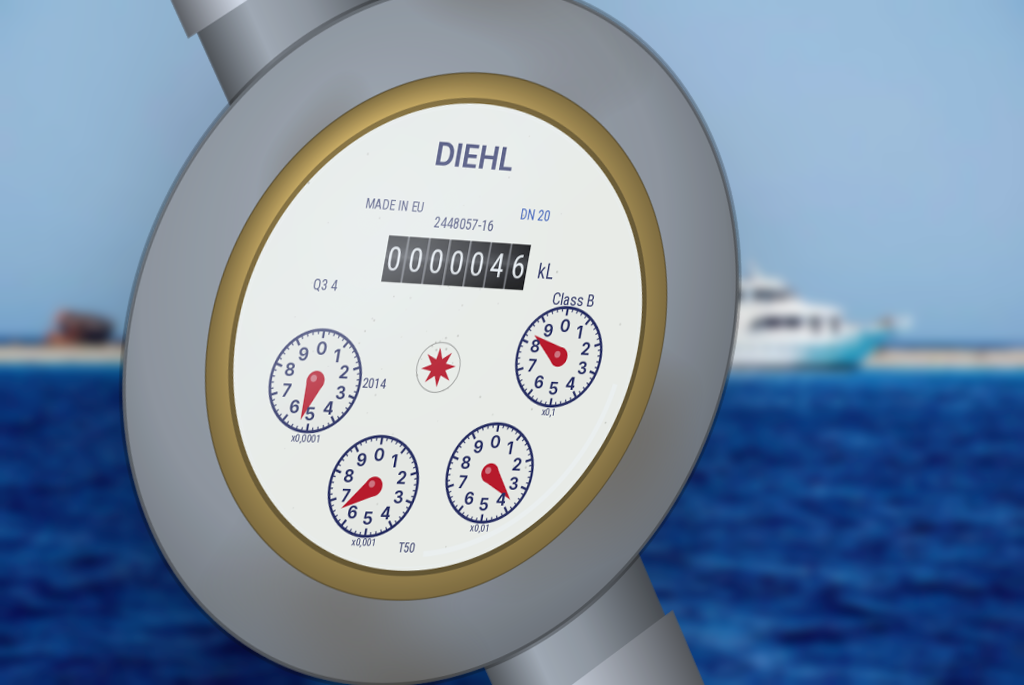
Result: **46.8365** kL
